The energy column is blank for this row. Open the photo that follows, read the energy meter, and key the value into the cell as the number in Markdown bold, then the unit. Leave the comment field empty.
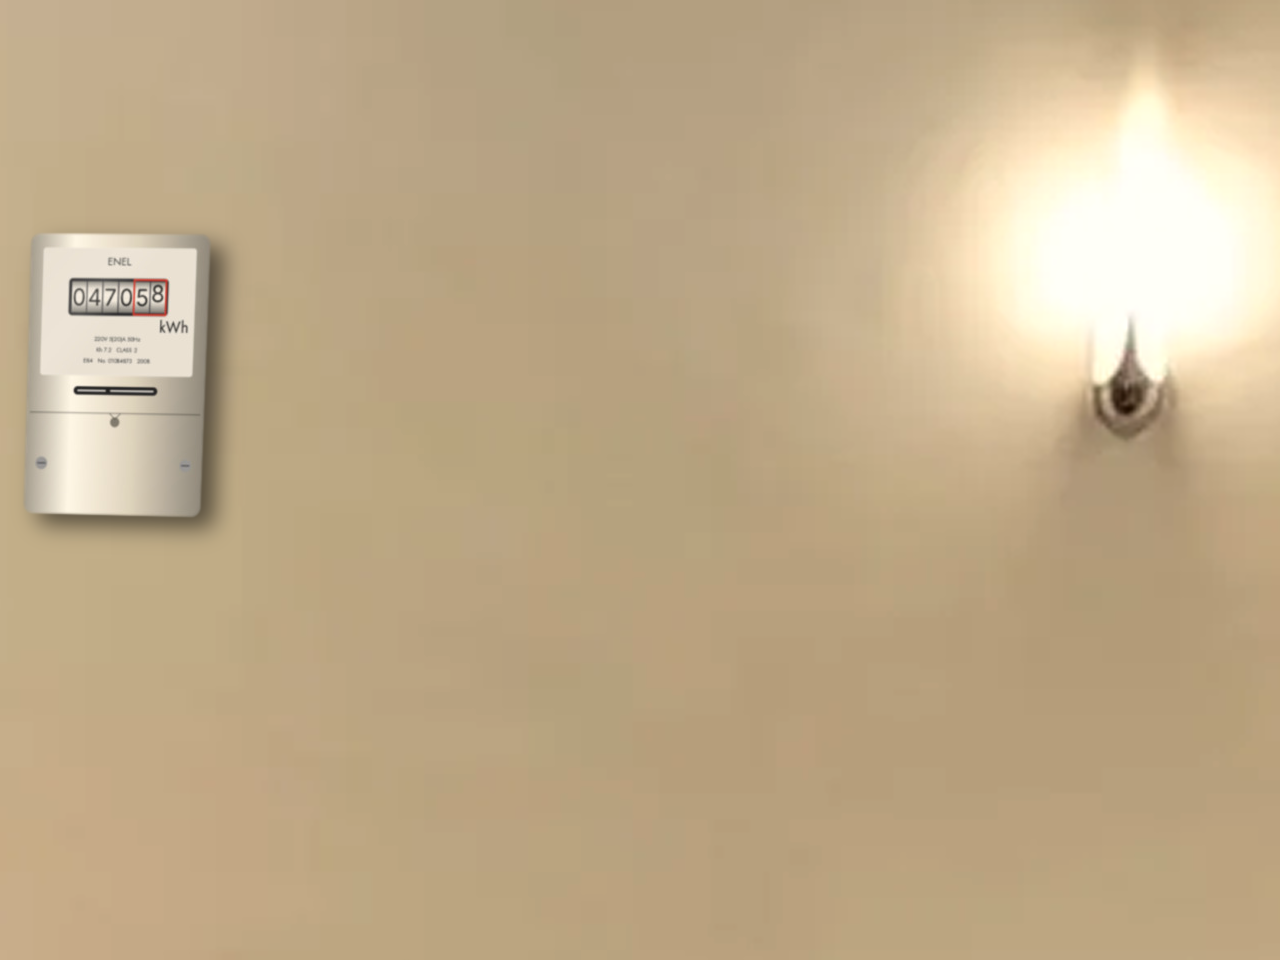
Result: **470.58** kWh
